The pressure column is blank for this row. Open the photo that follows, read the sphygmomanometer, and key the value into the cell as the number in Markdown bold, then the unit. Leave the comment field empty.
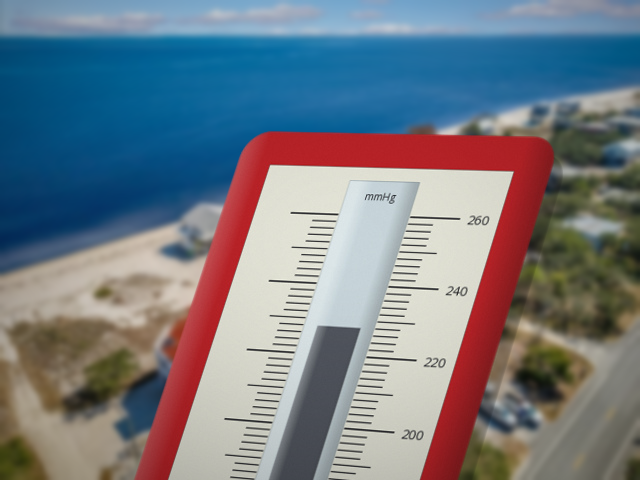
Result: **228** mmHg
